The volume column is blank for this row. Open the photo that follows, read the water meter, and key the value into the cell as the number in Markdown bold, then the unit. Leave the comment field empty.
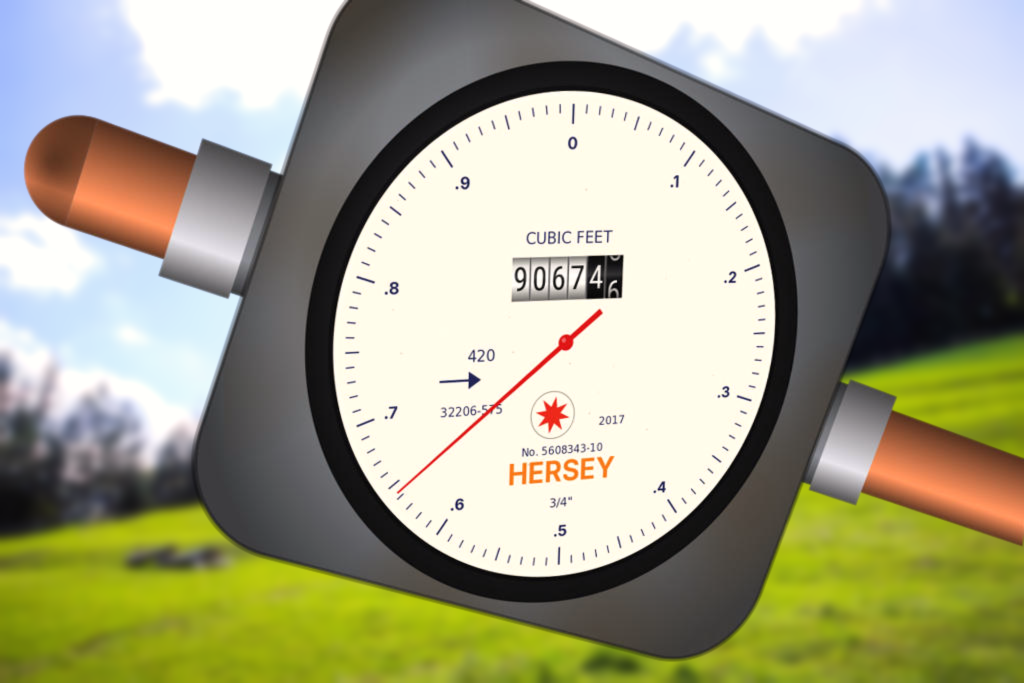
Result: **906745.64** ft³
